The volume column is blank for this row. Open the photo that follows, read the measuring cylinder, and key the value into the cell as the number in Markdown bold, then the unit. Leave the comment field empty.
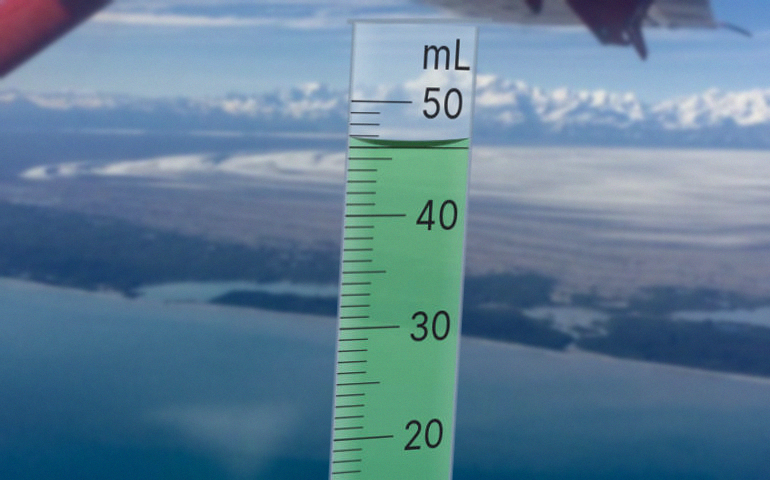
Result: **46** mL
